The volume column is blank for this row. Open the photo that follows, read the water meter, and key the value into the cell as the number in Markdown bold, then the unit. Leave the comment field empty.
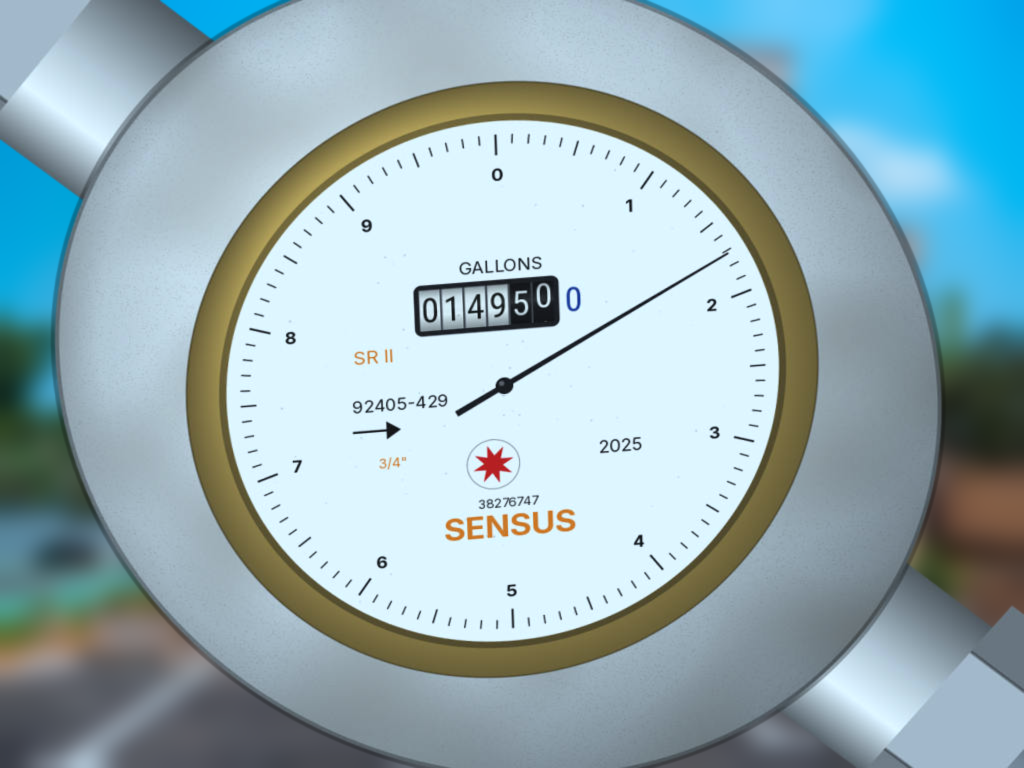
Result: **149501.7** gal
